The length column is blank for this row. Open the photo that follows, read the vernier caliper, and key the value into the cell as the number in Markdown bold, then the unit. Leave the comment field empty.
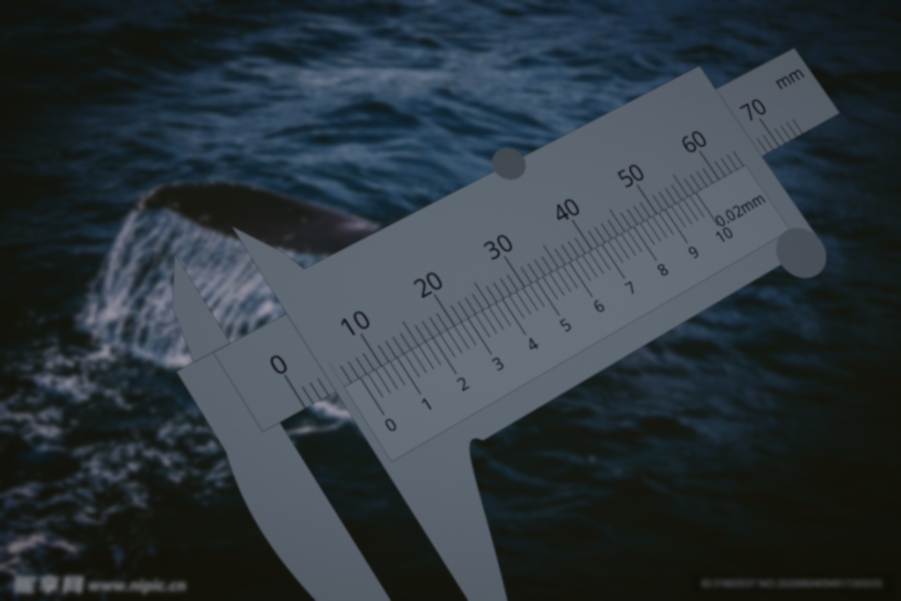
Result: **7.2** mm
